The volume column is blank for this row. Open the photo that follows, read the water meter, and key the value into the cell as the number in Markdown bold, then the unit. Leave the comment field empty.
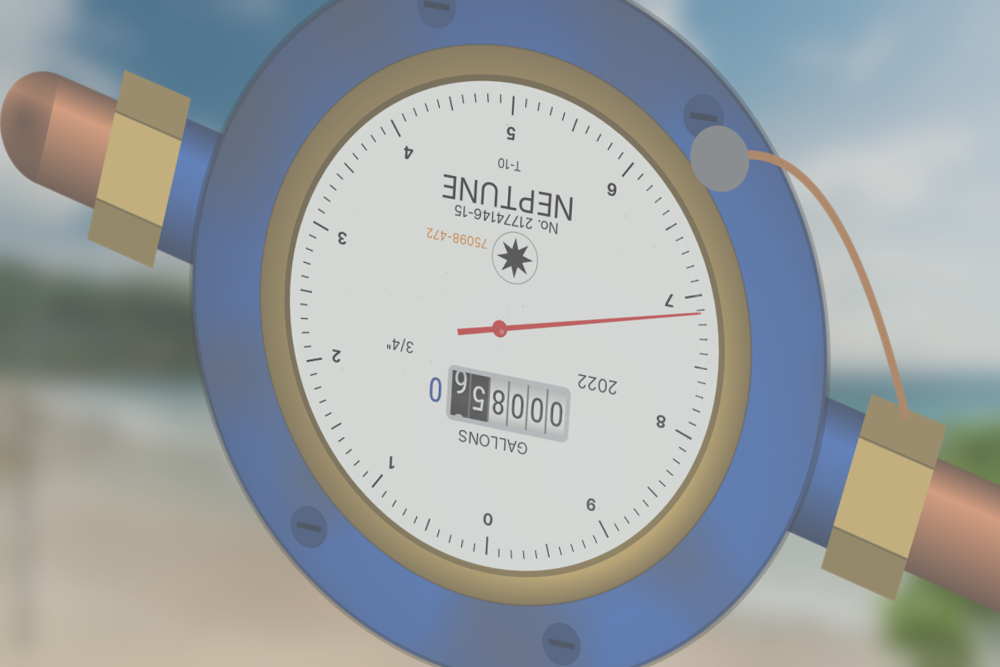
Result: **8557.1** gal
